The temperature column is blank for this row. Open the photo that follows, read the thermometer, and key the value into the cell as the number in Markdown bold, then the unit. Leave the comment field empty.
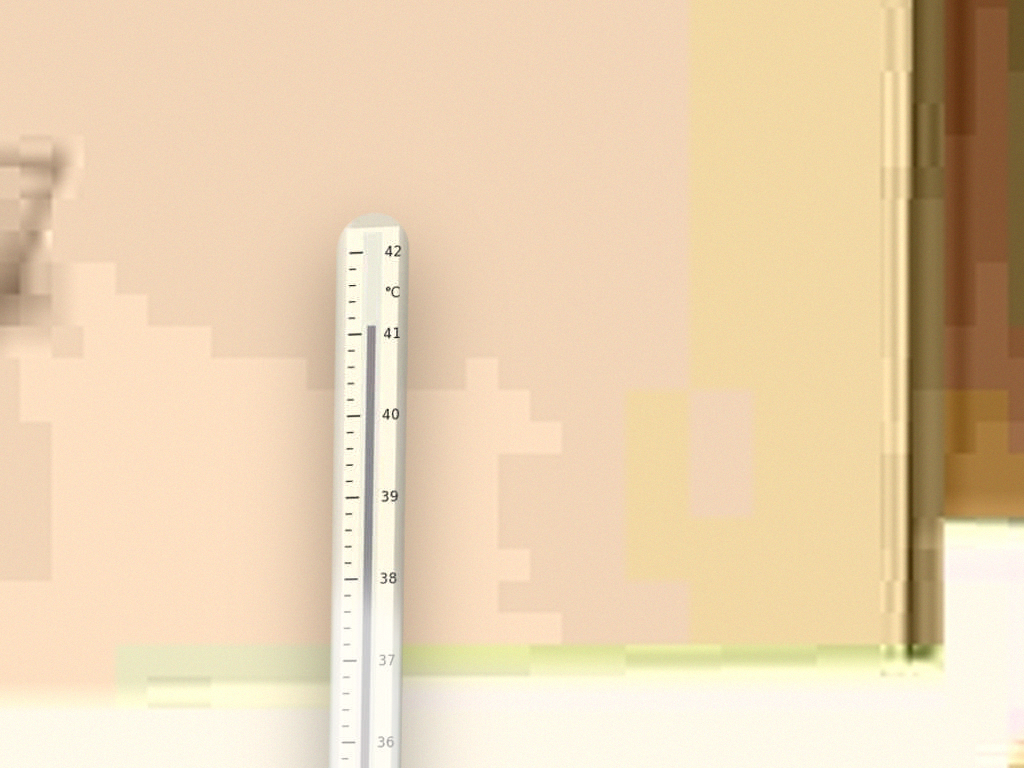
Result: **41.1** °C
